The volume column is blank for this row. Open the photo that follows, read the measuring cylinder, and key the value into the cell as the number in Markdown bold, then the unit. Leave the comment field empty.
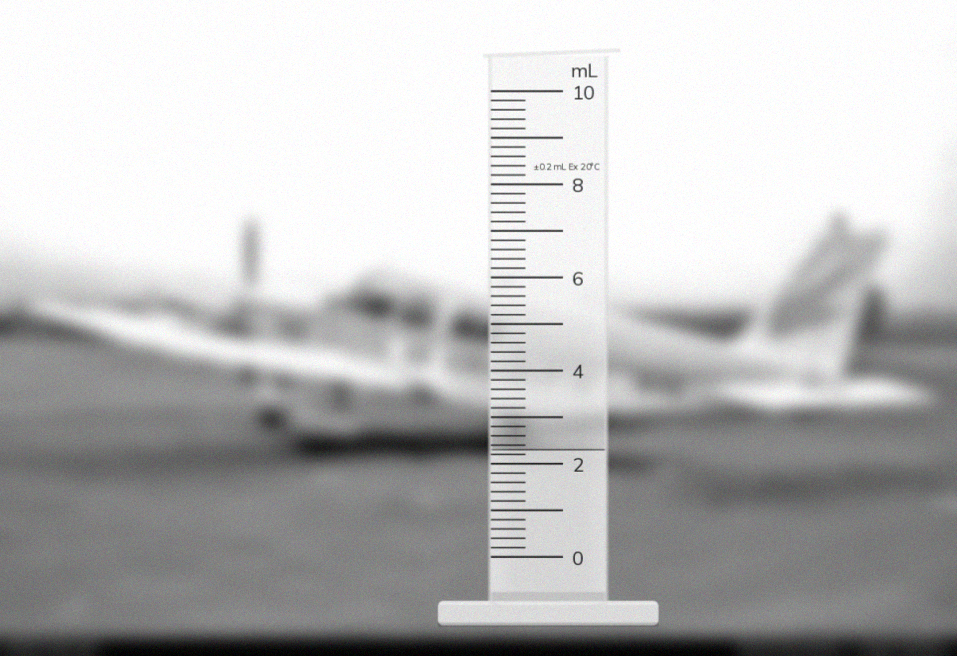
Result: **2.3** mL
